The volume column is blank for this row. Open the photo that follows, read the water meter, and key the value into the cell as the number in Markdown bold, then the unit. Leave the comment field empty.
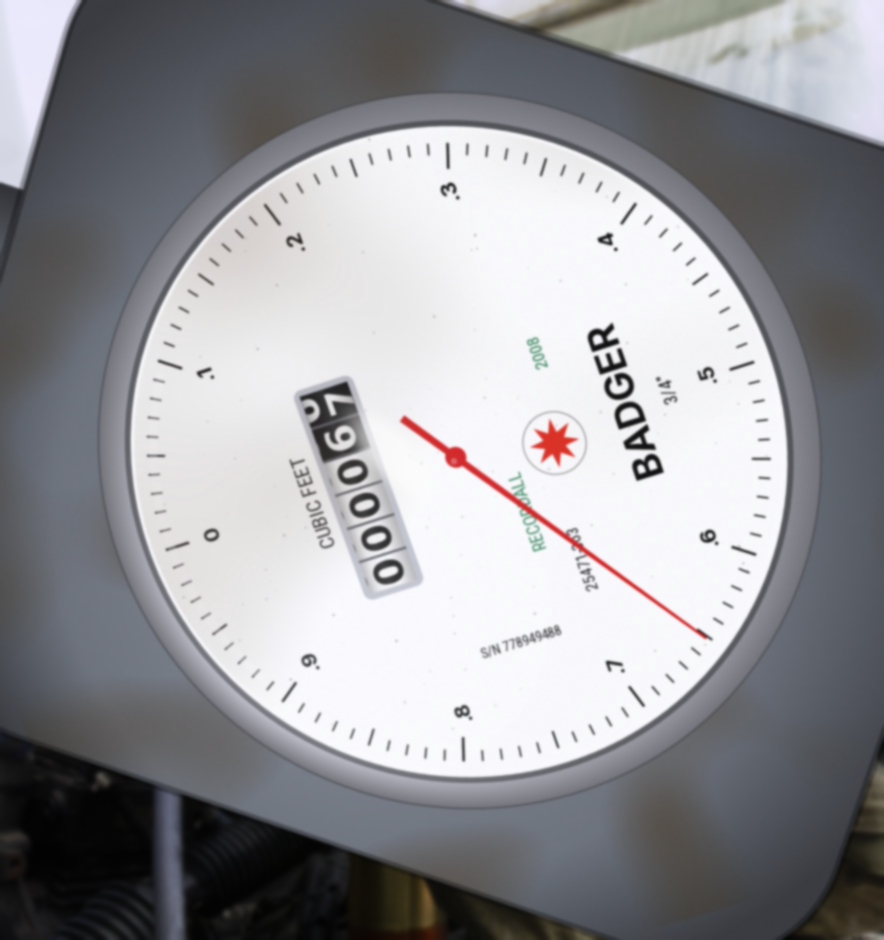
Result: **66.65** ft³
